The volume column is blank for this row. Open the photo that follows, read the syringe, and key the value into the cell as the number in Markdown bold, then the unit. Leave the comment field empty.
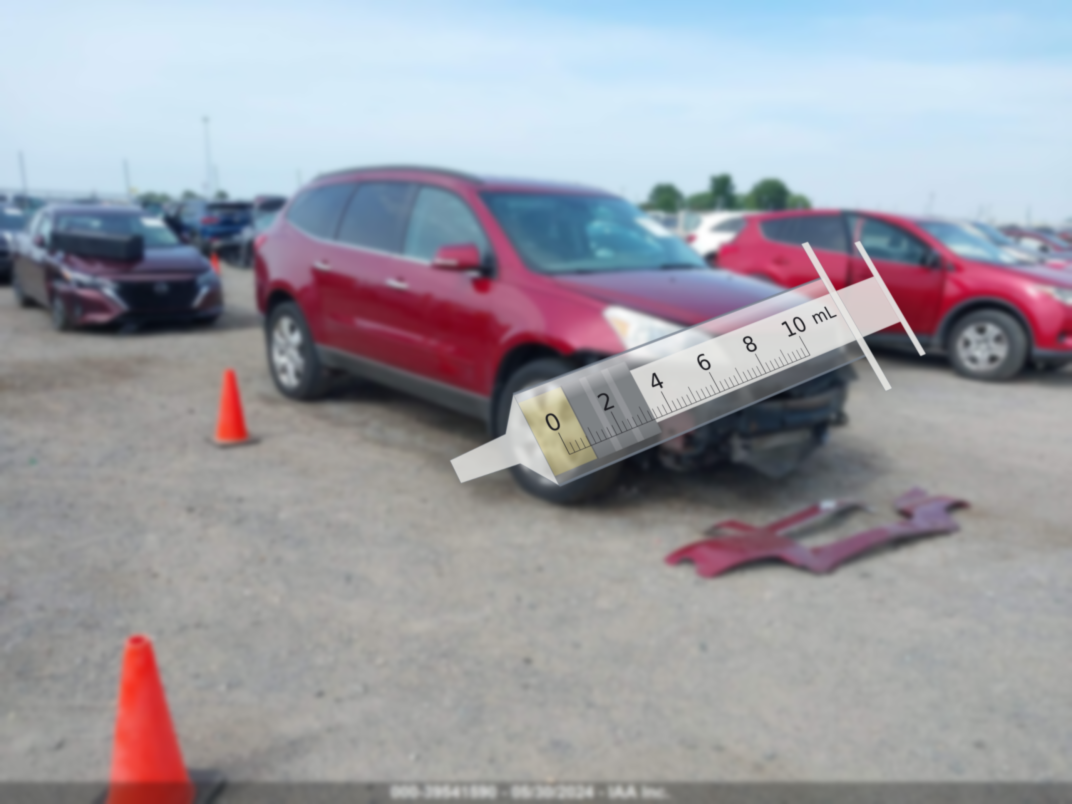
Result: **0.8** mL
